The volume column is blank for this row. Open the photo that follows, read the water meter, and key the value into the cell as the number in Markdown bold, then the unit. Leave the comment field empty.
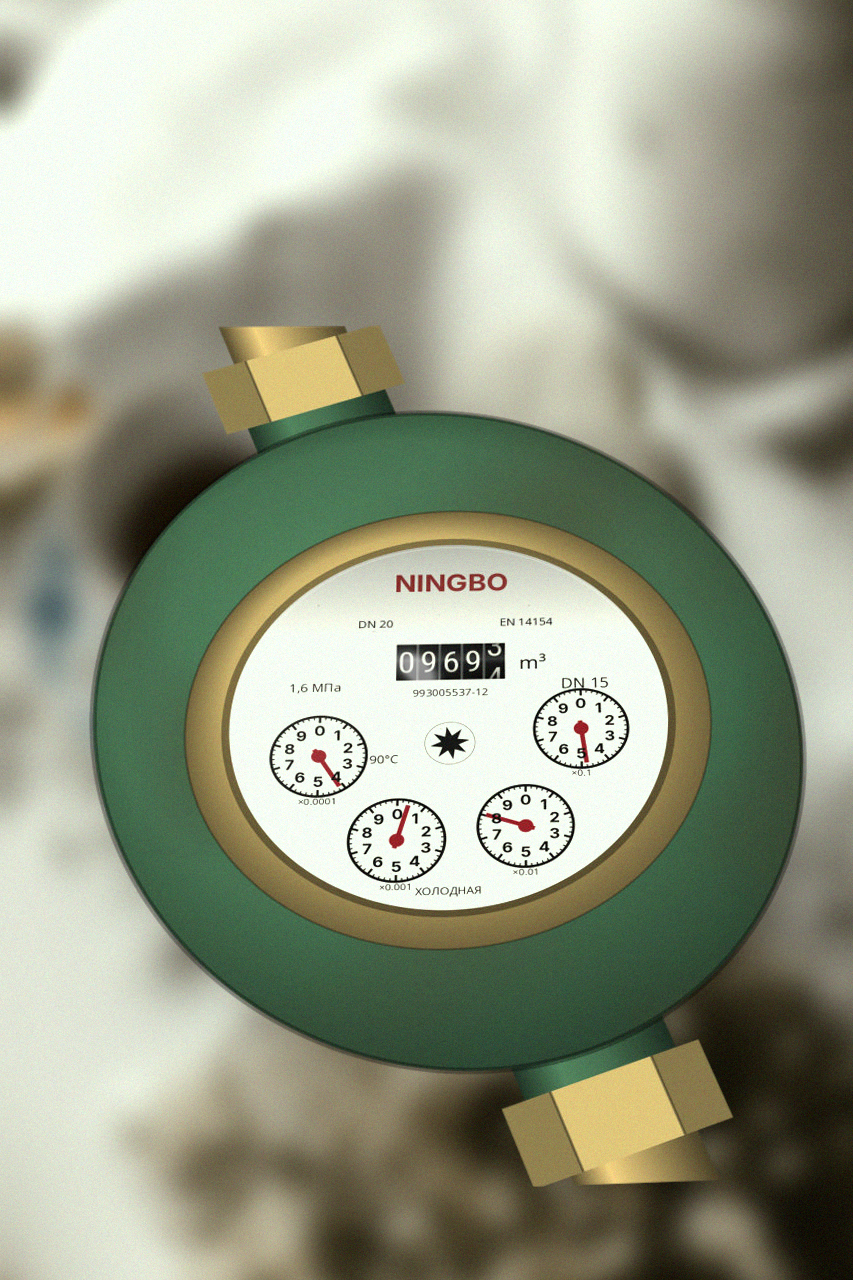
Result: **9693.4804** m³
